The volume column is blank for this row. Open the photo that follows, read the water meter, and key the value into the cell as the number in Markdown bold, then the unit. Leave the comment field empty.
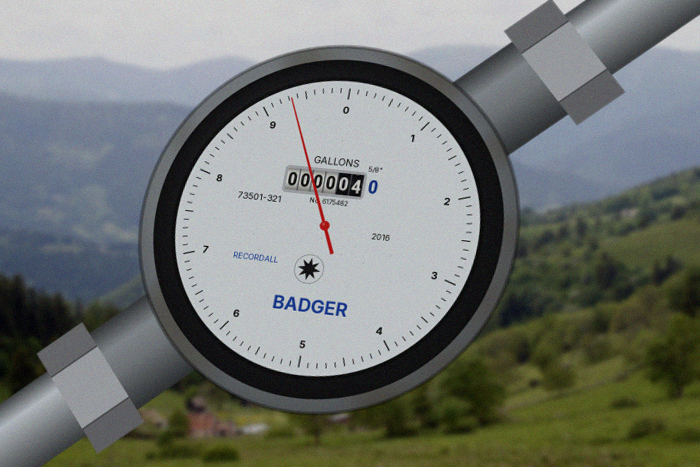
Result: **39.3** gal
